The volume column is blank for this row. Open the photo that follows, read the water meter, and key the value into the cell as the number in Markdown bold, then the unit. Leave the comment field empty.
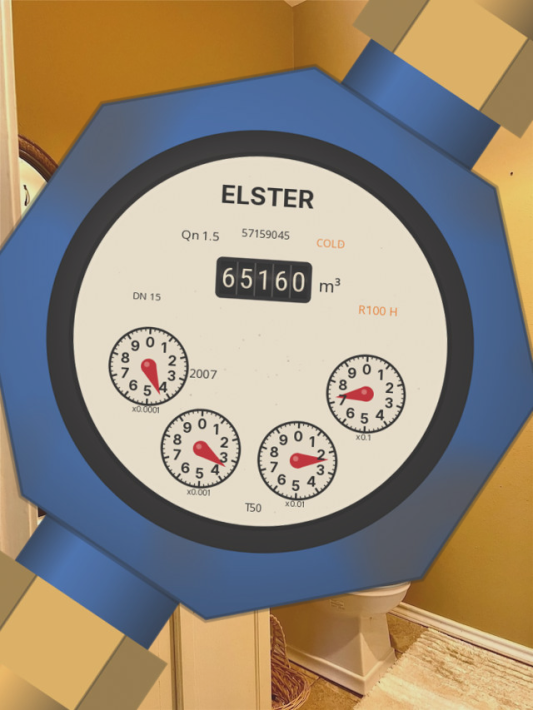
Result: **65160.7234** m³
